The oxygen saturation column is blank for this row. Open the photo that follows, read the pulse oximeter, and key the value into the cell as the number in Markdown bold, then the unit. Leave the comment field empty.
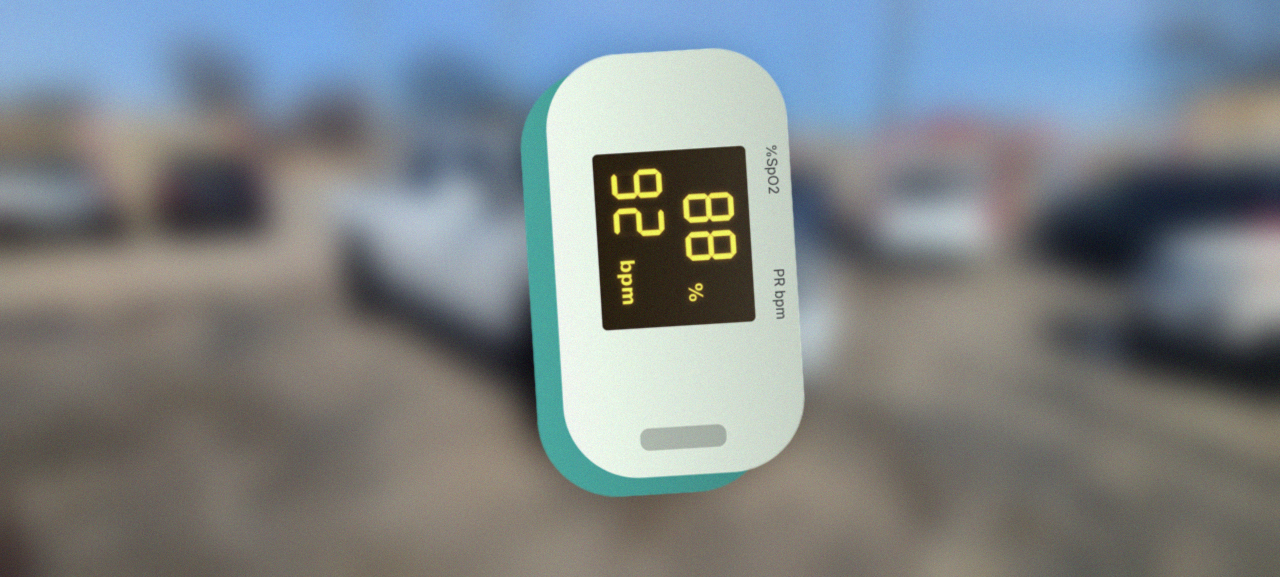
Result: **88** %
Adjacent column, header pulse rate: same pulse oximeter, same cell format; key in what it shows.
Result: **92** bpm
